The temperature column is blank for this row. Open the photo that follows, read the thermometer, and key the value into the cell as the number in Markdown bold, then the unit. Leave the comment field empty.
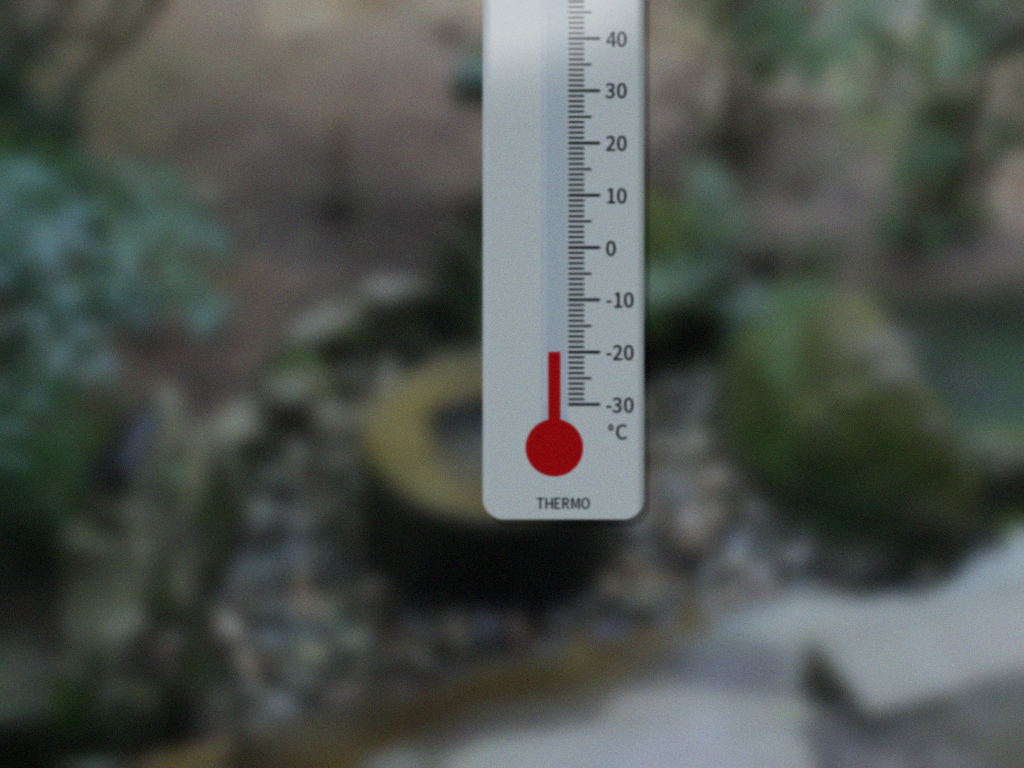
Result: **-20** °C
